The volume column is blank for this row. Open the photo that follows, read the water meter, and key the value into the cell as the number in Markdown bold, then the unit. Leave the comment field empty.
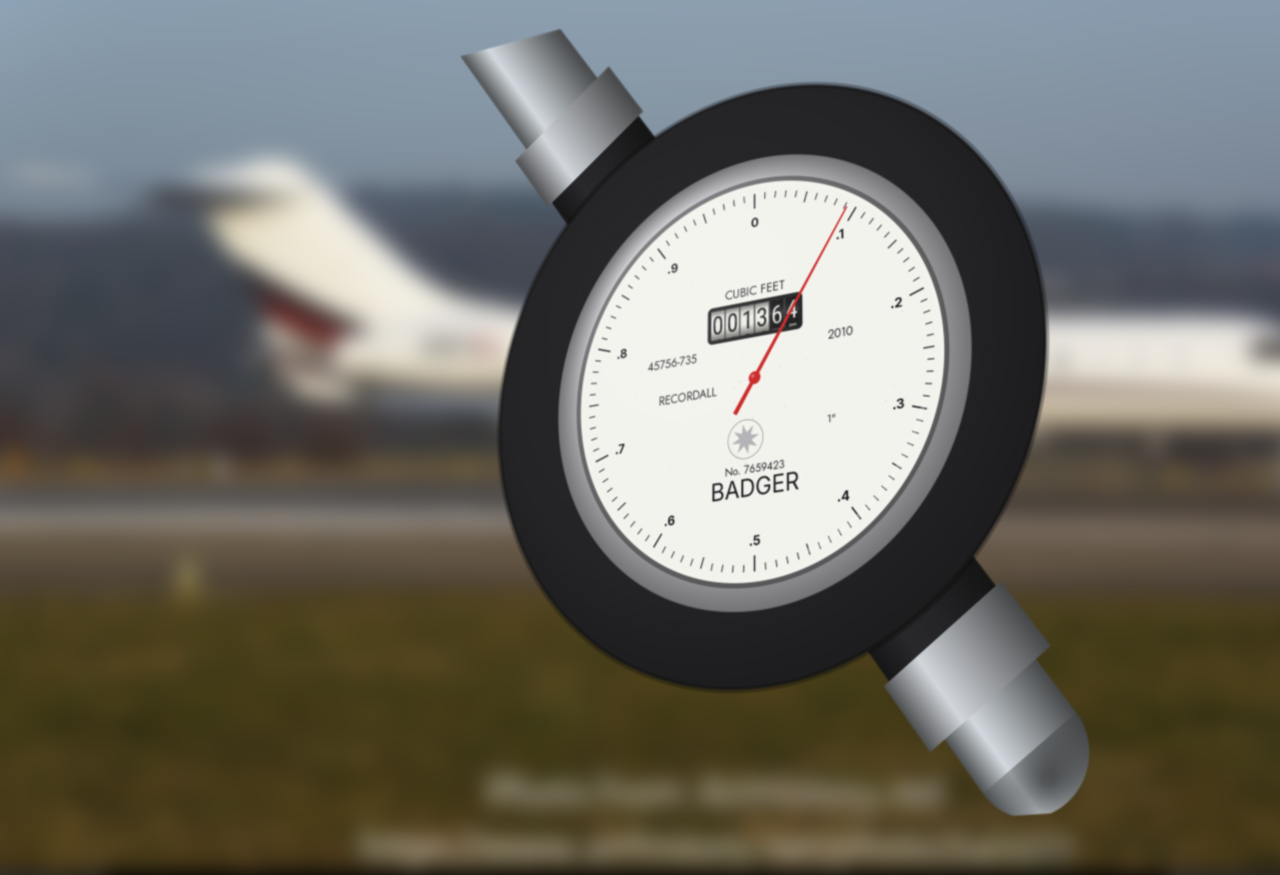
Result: **1364.09** ft³
